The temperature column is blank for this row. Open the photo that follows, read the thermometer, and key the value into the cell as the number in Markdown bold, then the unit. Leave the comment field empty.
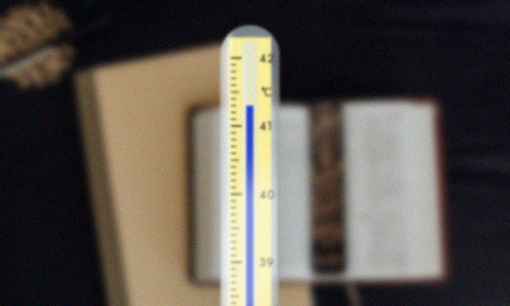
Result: **41.3** °C
